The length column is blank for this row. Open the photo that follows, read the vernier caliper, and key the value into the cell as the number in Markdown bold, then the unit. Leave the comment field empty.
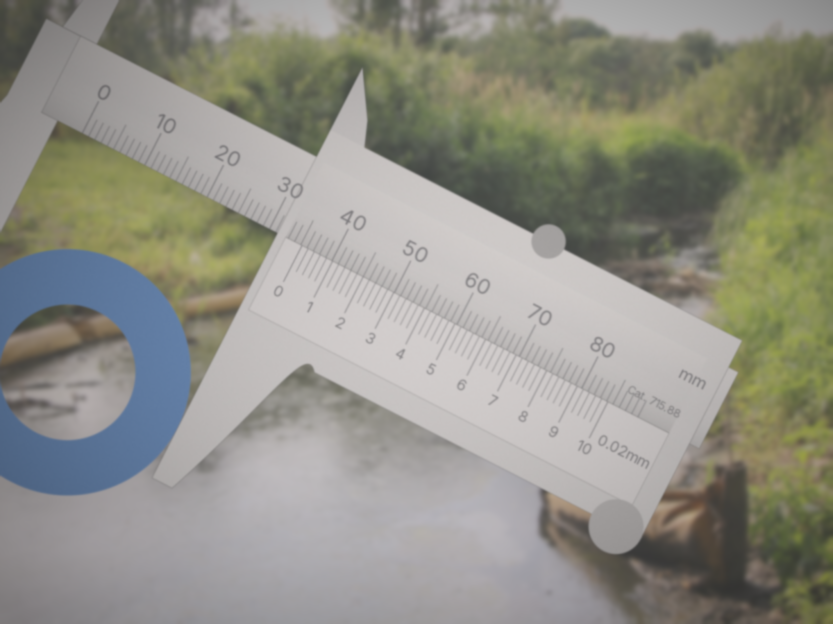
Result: **35.2** mm
